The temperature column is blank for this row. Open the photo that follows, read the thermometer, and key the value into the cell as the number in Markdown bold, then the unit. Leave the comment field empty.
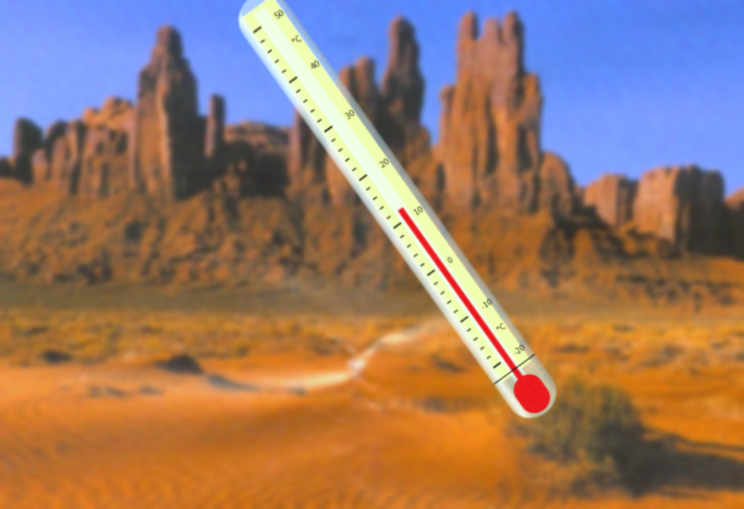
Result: **12** °C
